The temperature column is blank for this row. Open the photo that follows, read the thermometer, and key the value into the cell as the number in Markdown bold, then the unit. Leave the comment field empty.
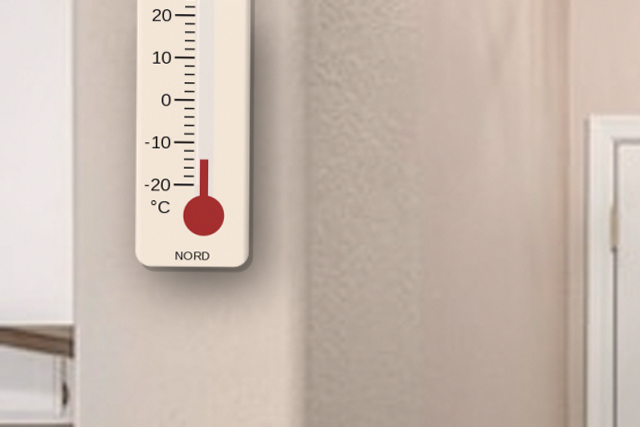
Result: **-14** °C
